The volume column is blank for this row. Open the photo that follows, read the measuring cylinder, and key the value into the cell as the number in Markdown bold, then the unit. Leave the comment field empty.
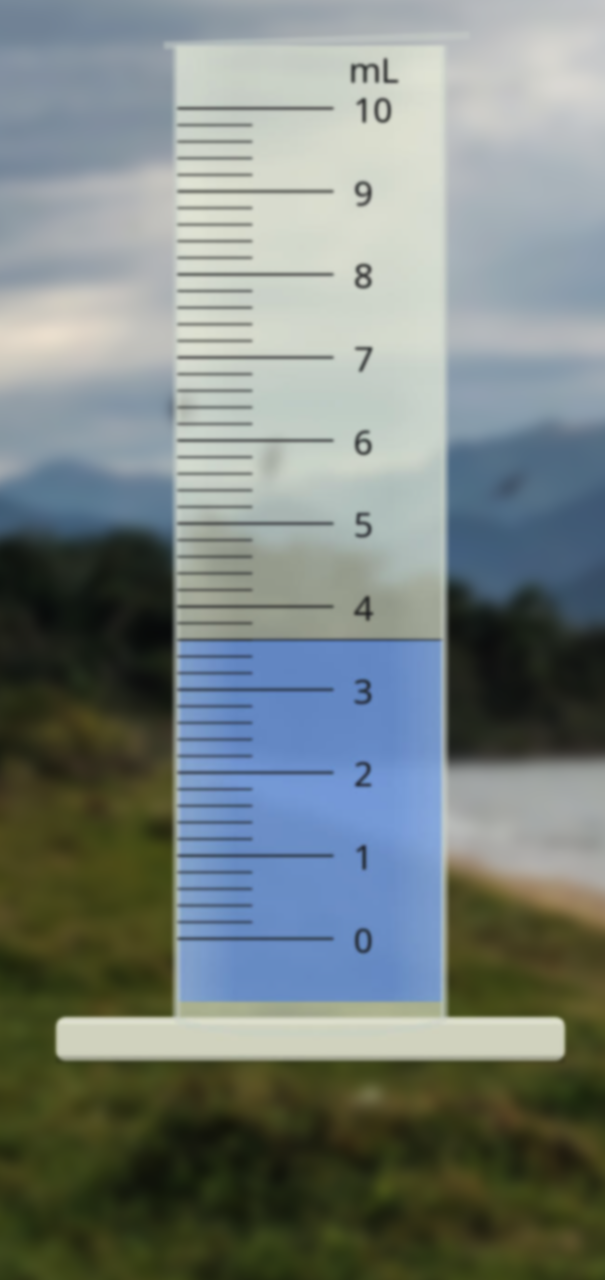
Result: **3.6** mL
